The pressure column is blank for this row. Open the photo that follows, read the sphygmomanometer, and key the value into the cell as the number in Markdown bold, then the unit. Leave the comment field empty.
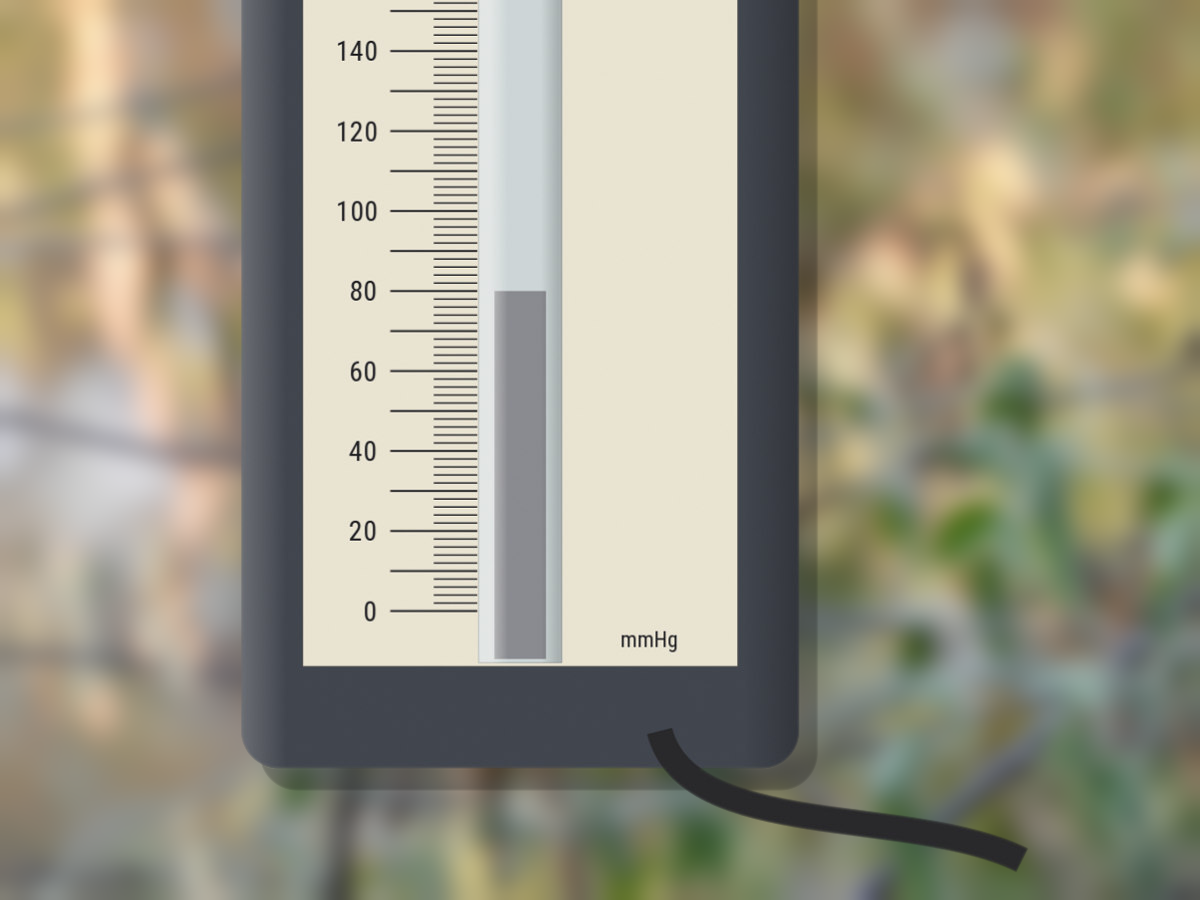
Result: **80** mmHg
